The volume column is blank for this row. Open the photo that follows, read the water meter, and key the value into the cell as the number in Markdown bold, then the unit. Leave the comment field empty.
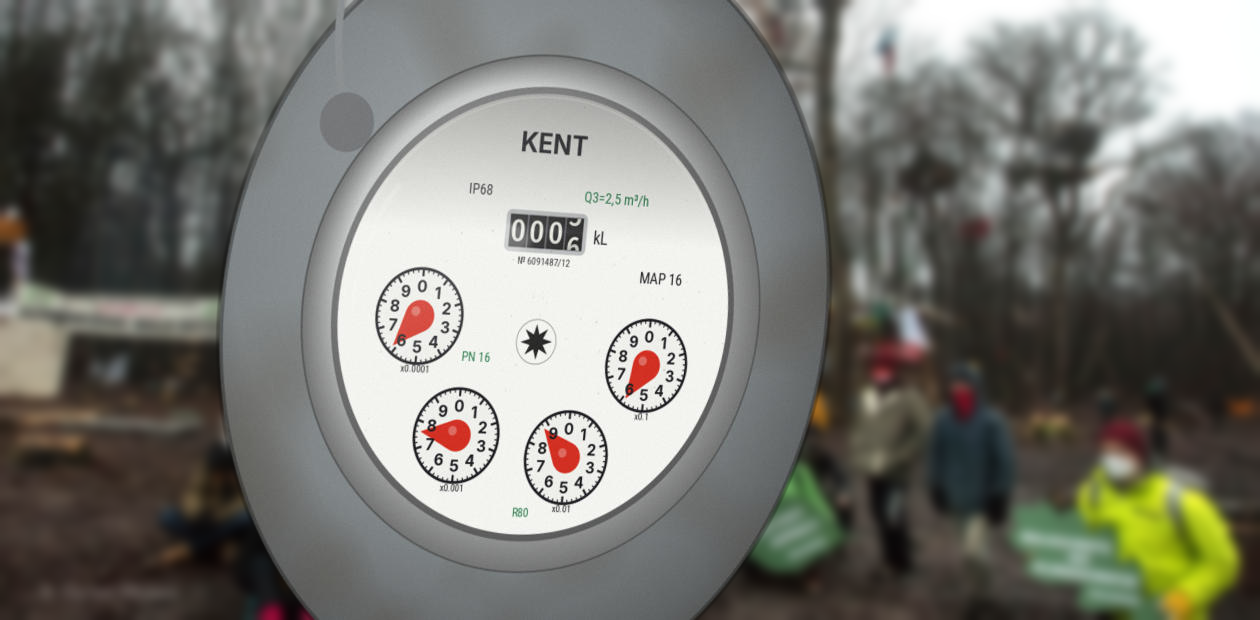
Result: **5.5876** kL
